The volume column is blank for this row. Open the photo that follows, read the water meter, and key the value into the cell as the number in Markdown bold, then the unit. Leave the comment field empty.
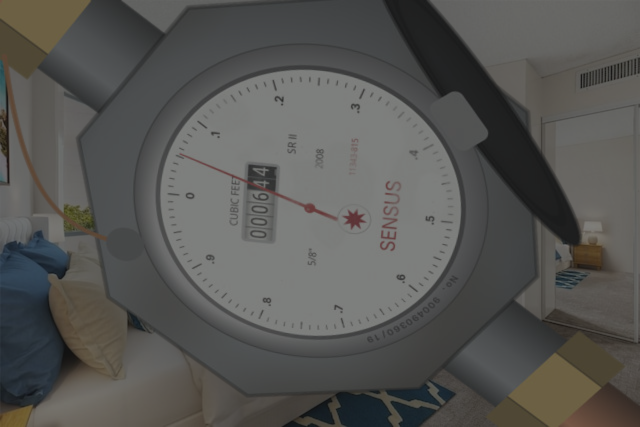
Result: **644.05** ft³
